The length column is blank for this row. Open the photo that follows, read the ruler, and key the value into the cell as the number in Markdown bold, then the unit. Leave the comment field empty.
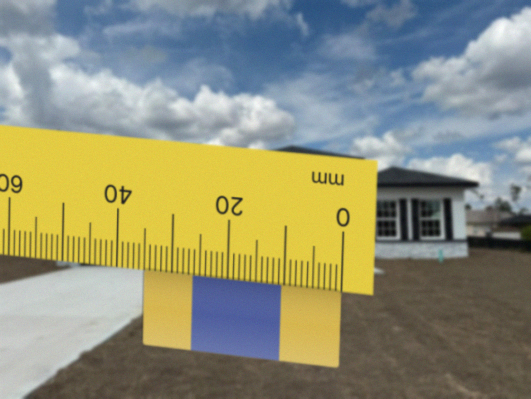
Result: **35** mm
